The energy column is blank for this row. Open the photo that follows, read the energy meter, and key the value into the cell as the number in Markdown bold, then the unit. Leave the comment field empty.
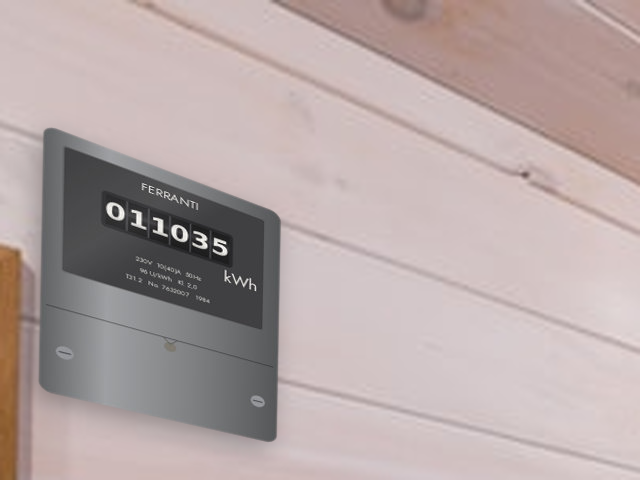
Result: **11035** kWh
